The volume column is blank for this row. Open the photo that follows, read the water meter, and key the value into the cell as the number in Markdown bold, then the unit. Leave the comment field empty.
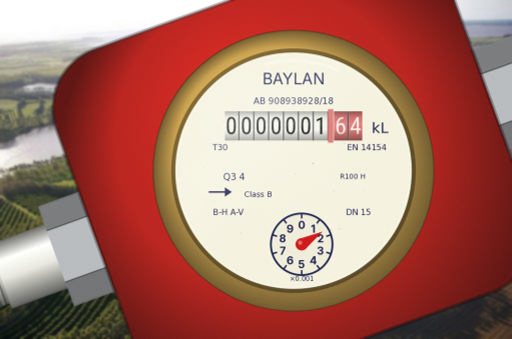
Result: **1.641** kL
